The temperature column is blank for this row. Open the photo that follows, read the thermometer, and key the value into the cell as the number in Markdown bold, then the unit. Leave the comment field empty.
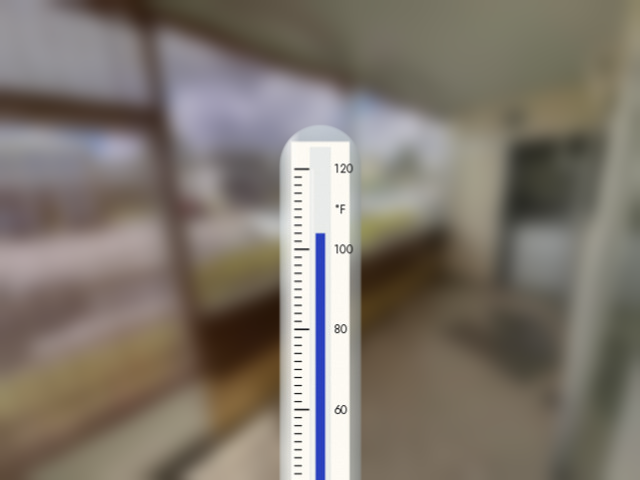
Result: **104** °F
